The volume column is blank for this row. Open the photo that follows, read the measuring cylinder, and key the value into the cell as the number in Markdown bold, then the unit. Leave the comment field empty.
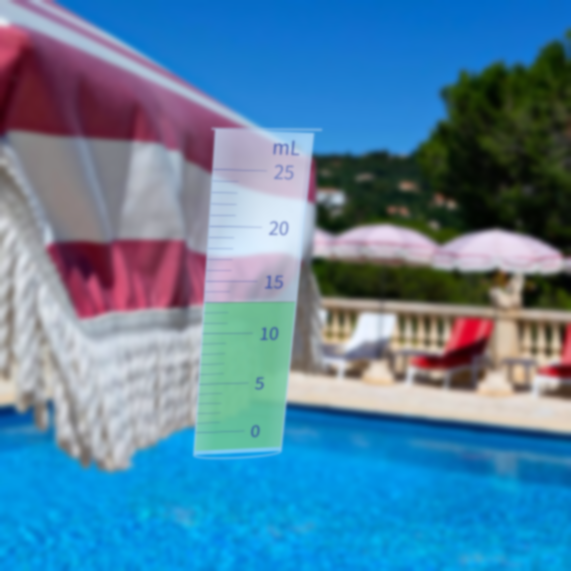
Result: **13** mL
